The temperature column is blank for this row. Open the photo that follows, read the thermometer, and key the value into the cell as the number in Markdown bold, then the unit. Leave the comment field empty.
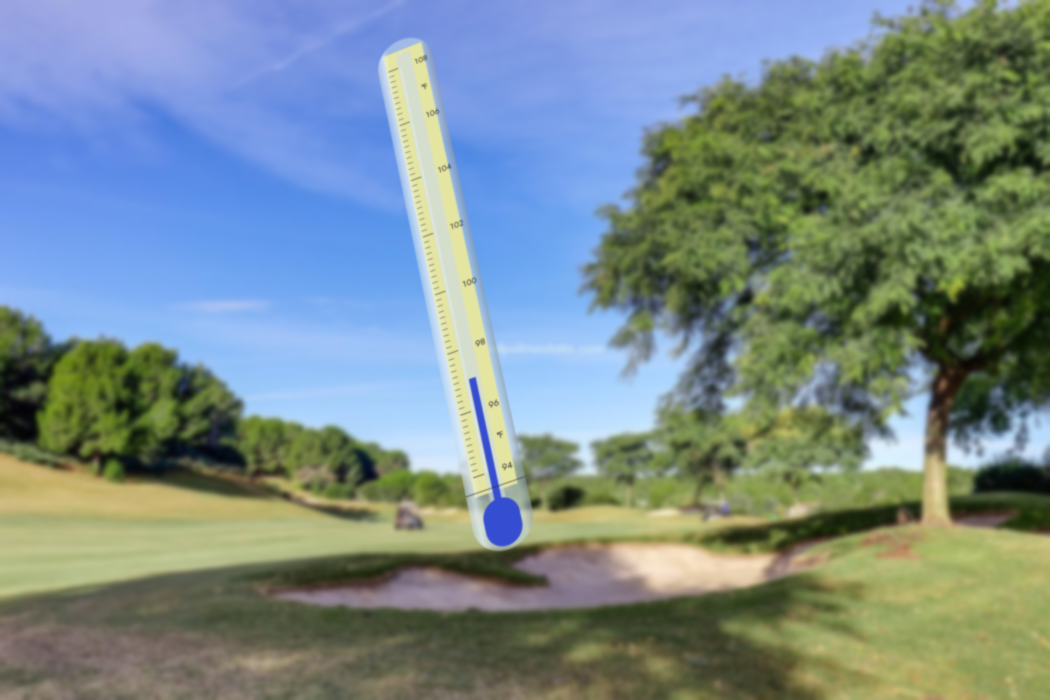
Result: **97** °F
